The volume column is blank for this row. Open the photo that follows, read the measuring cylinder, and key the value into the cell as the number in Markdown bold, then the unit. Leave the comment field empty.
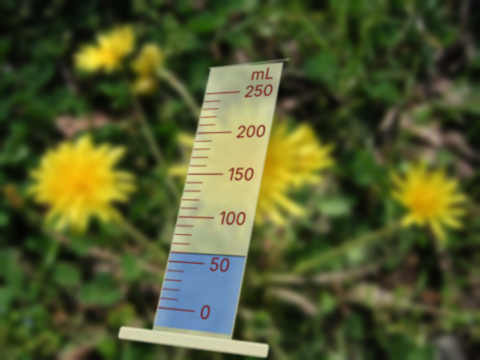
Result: **60** mL
